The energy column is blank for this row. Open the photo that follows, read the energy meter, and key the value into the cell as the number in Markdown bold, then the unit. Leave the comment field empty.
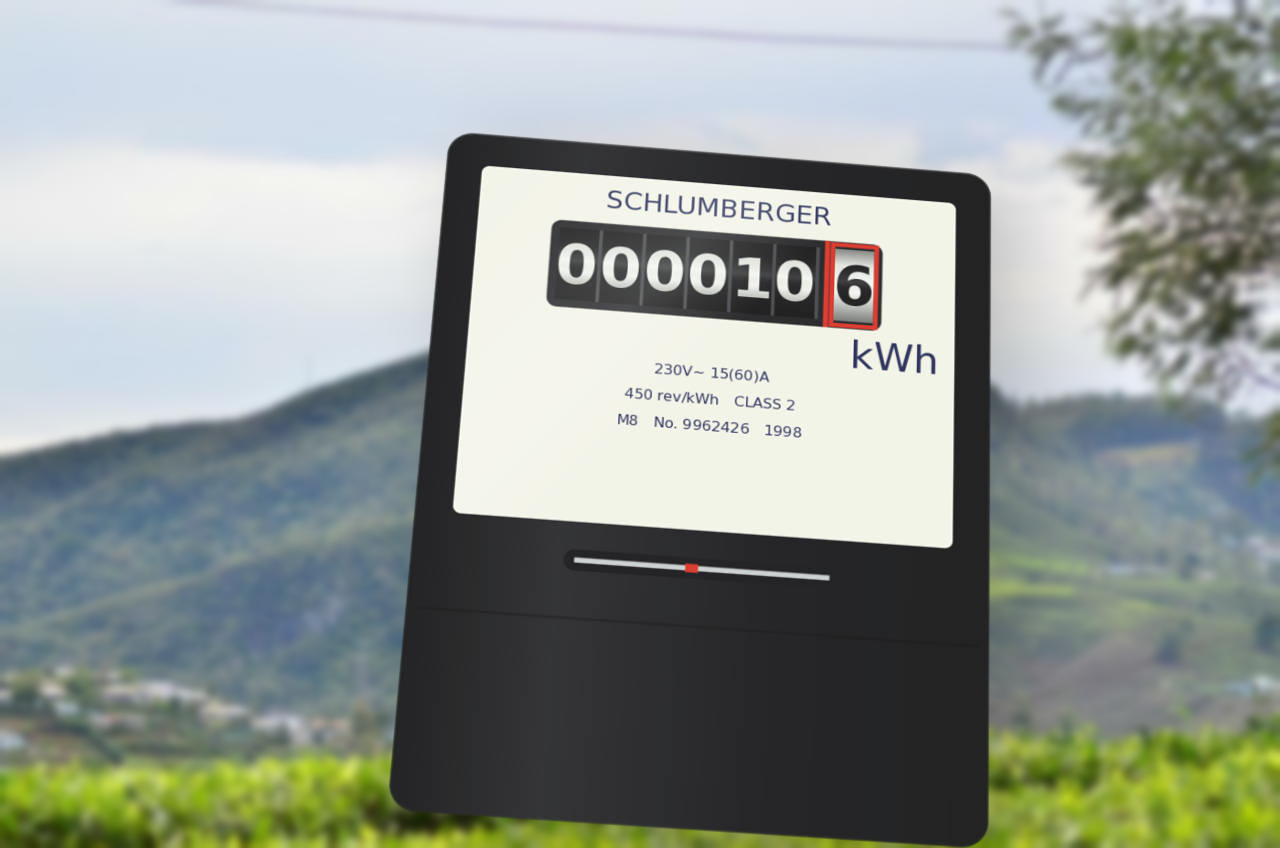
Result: **10.6** kWh
